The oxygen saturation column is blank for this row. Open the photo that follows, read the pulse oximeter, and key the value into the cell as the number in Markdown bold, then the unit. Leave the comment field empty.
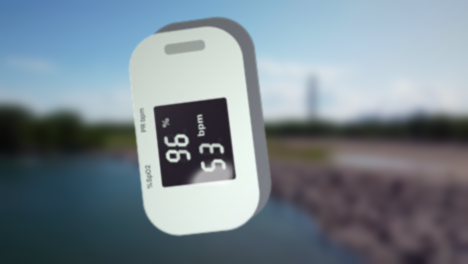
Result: **96** %
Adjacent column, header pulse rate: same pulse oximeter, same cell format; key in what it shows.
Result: **53** bpm
